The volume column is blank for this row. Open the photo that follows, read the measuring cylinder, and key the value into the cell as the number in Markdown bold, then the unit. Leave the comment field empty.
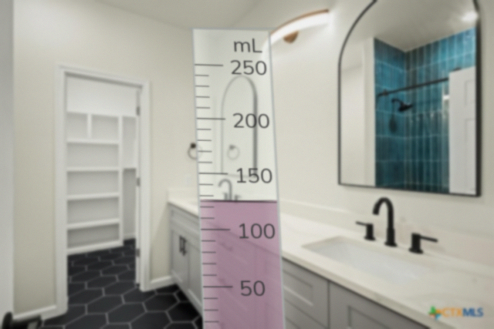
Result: **125** mL
